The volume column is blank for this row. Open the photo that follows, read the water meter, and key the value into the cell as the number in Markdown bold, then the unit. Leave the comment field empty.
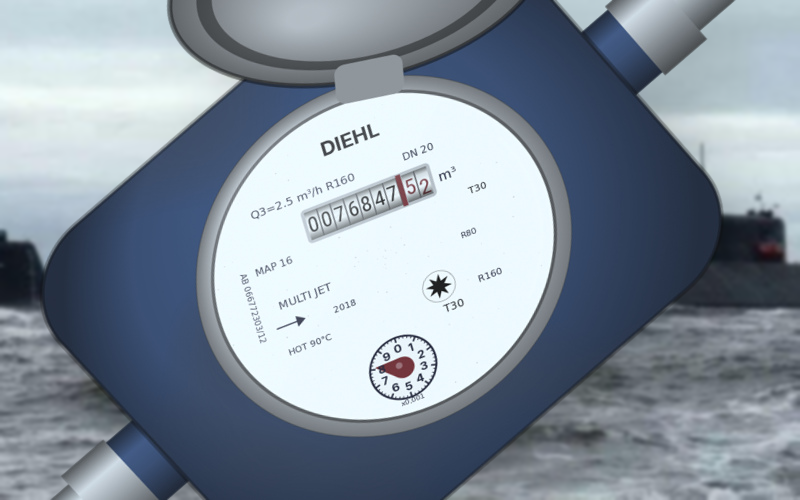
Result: **76847.518** m³
